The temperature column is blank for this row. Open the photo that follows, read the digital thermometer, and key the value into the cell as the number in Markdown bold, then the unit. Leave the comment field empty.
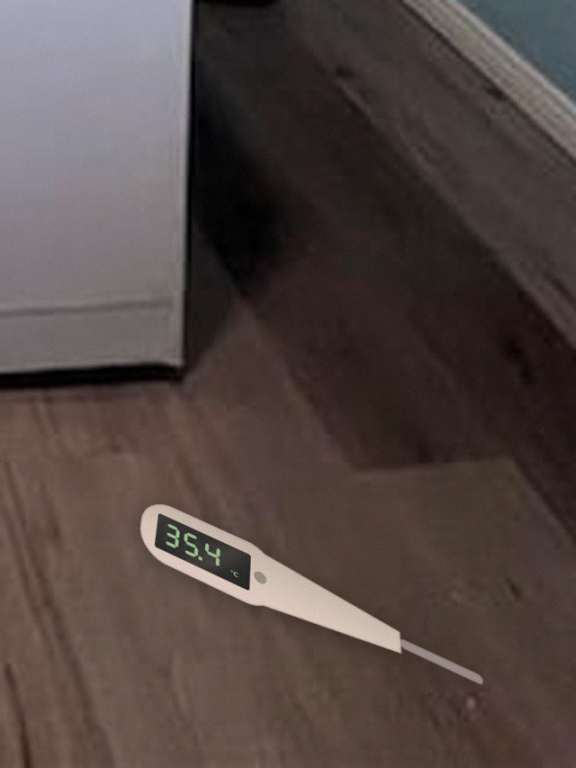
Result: **35.4** °C
